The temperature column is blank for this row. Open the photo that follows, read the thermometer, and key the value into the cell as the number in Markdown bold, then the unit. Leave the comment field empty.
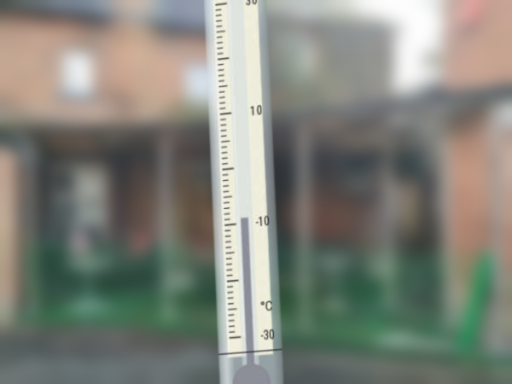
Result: **-9** °C
